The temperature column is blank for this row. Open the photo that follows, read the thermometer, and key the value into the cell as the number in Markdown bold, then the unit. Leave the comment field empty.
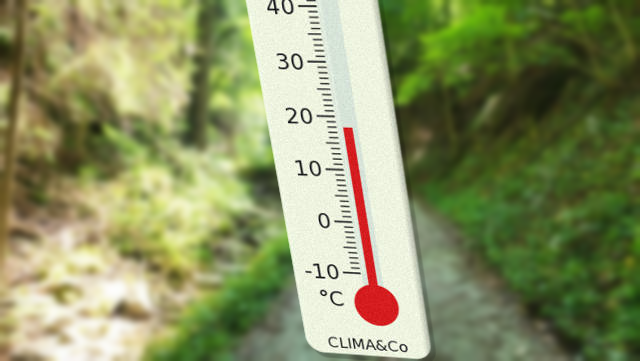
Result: **18** °C
